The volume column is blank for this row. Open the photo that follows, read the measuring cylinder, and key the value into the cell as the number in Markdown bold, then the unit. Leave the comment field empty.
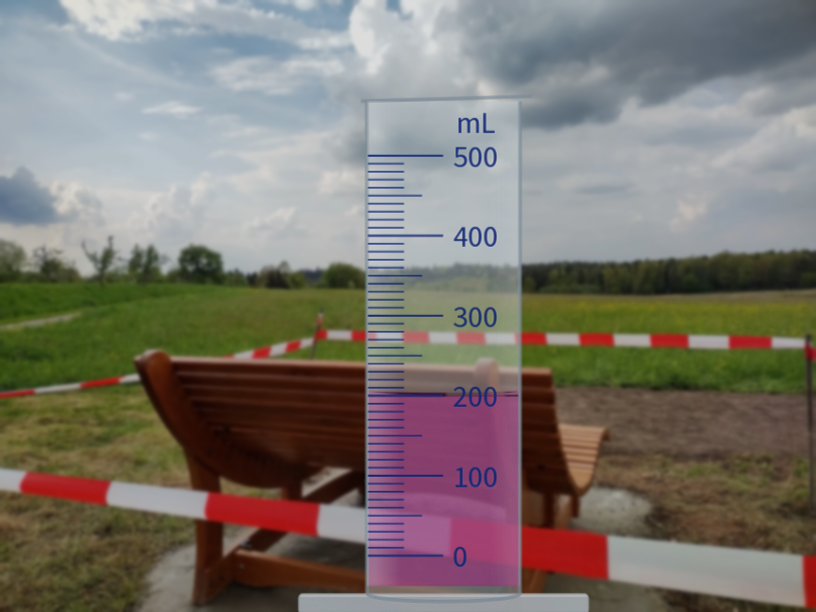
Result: **200** mL
